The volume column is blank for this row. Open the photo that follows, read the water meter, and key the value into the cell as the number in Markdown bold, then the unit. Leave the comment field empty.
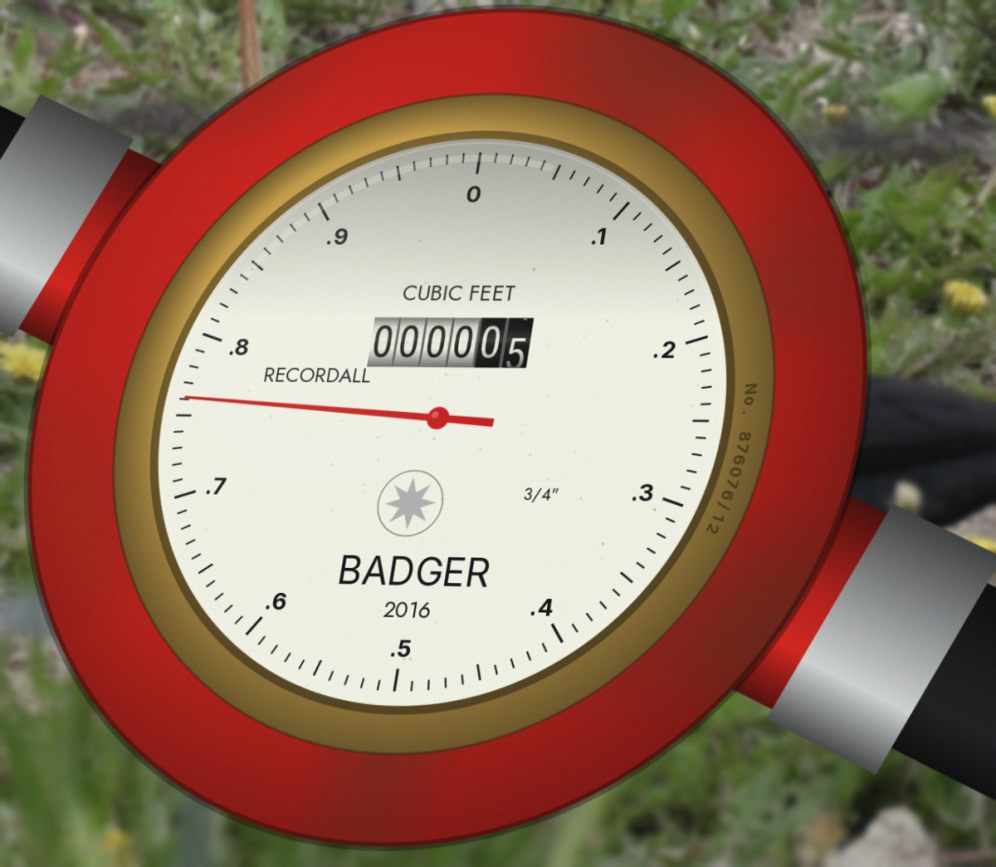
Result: **4.76** ft³
